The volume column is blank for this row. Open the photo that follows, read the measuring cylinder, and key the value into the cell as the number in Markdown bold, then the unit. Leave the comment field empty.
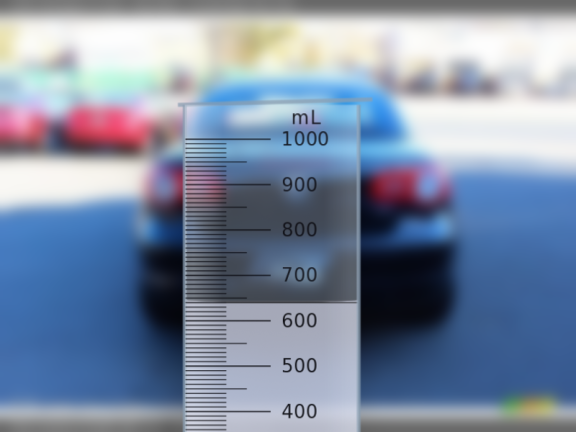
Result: **640** mL
